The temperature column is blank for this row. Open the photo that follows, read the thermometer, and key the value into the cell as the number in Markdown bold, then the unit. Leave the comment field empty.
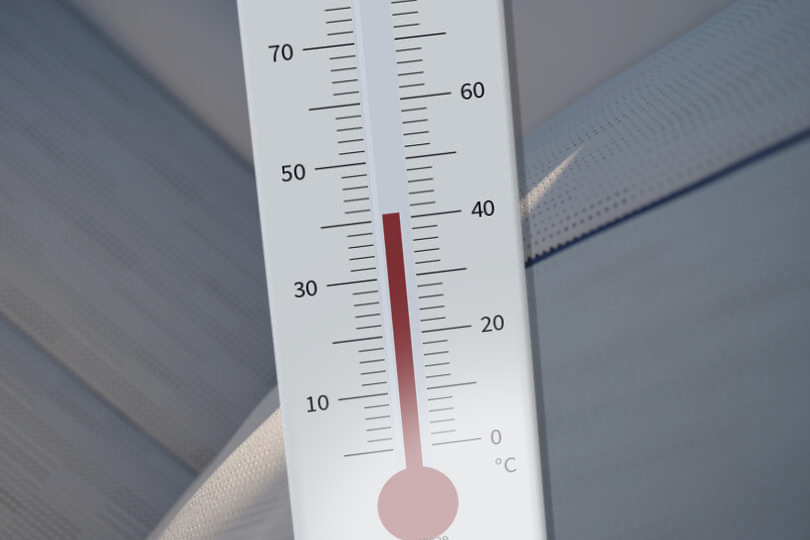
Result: **41** °C
